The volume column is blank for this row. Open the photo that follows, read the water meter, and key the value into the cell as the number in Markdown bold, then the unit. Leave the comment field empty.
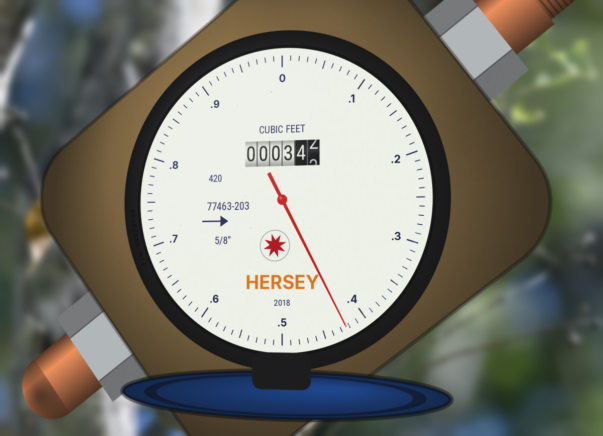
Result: **342.42** ft³
